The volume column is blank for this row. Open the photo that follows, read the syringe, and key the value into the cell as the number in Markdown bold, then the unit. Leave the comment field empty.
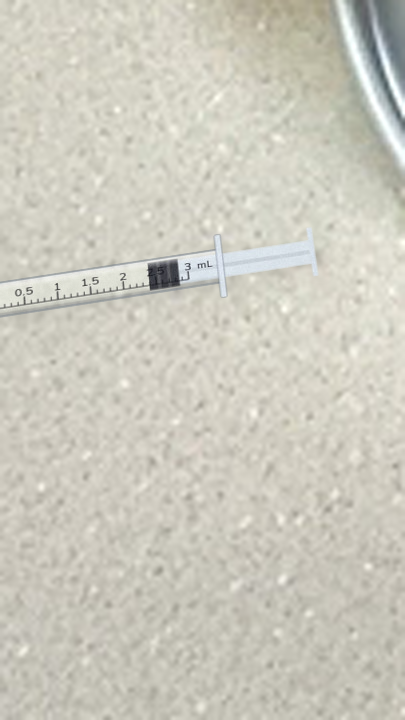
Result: **2.4** mL
